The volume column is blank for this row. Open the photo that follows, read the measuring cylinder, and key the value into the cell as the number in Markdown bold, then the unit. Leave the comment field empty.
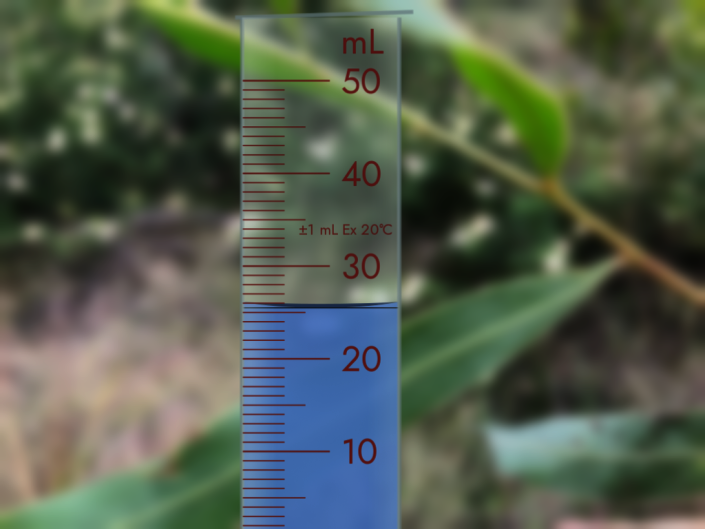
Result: **25.5** mL
